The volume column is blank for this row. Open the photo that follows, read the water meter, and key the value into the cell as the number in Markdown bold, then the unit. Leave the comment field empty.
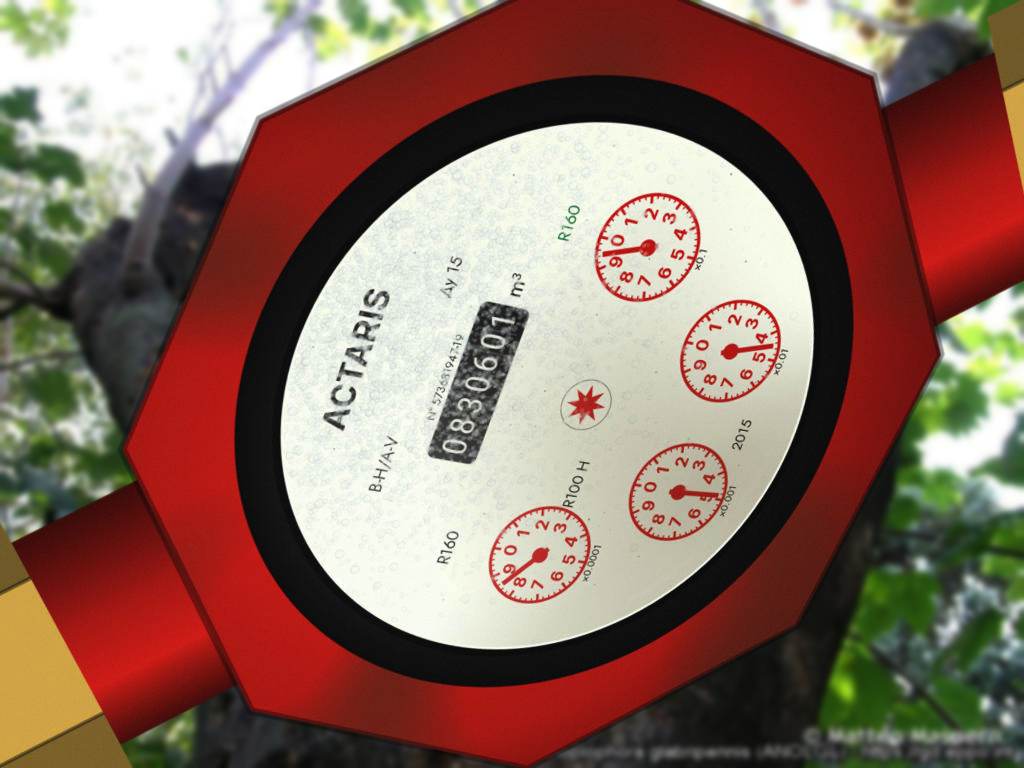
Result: **830600.9448** m³
